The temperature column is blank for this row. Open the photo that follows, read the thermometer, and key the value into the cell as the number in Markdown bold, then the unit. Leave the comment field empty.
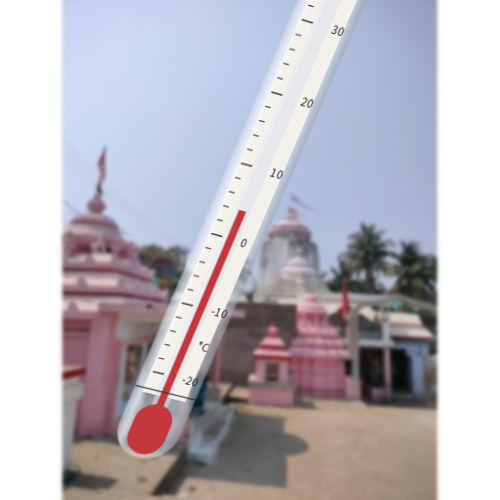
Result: **4** °C
